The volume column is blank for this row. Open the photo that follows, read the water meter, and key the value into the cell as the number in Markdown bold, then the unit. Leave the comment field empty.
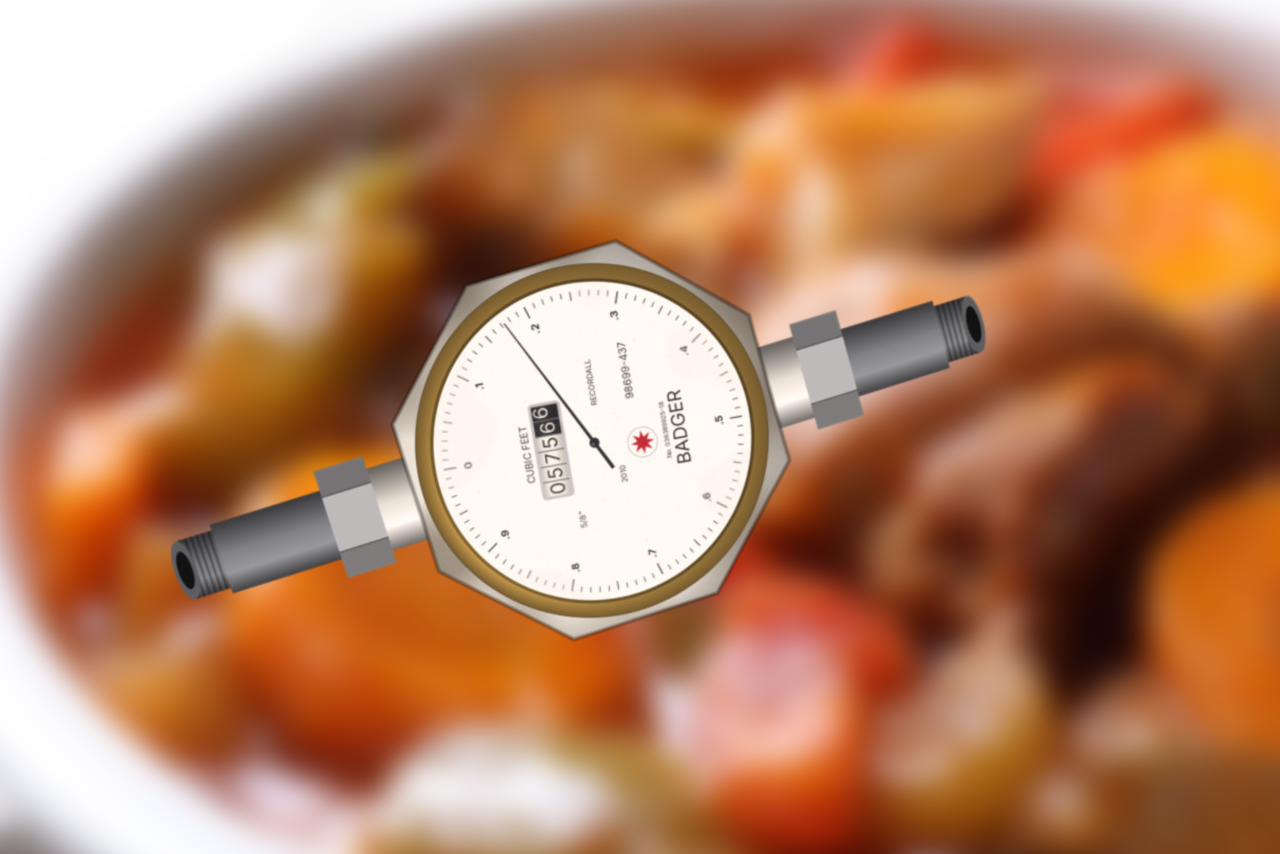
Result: **57566.17** ft³
